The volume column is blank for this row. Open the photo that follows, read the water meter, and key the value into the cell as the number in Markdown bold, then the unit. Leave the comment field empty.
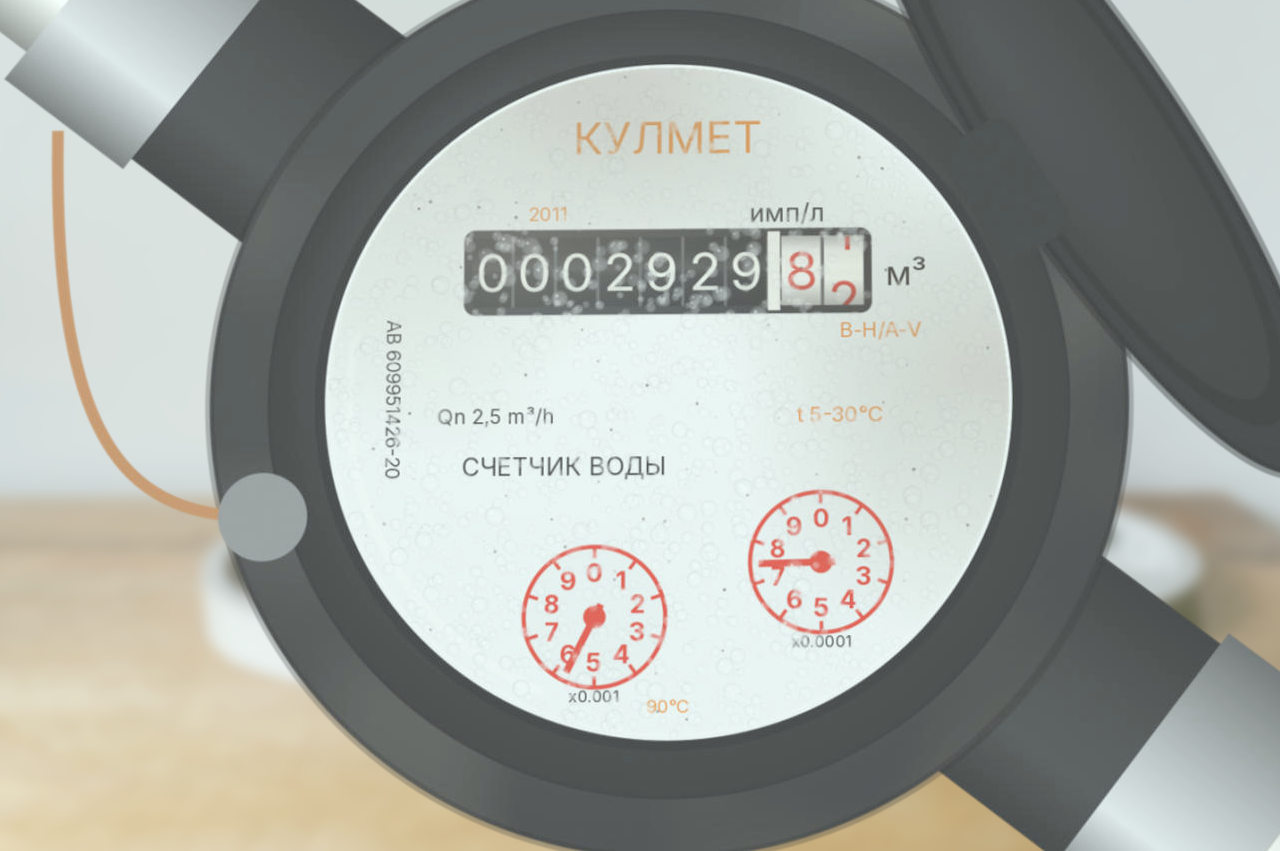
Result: **2929.8157** m³
